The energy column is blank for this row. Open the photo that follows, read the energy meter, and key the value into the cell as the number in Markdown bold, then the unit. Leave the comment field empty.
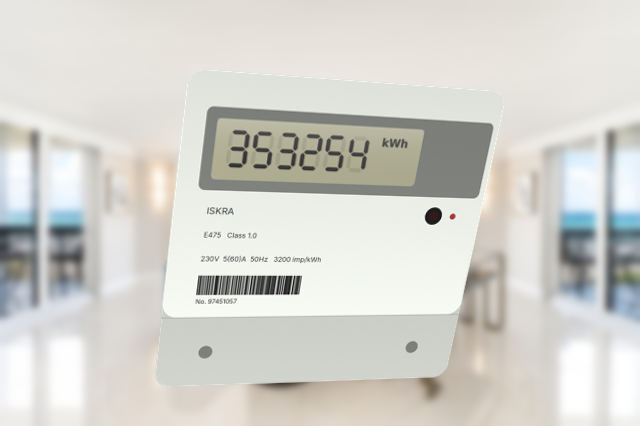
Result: **353254** kWh
